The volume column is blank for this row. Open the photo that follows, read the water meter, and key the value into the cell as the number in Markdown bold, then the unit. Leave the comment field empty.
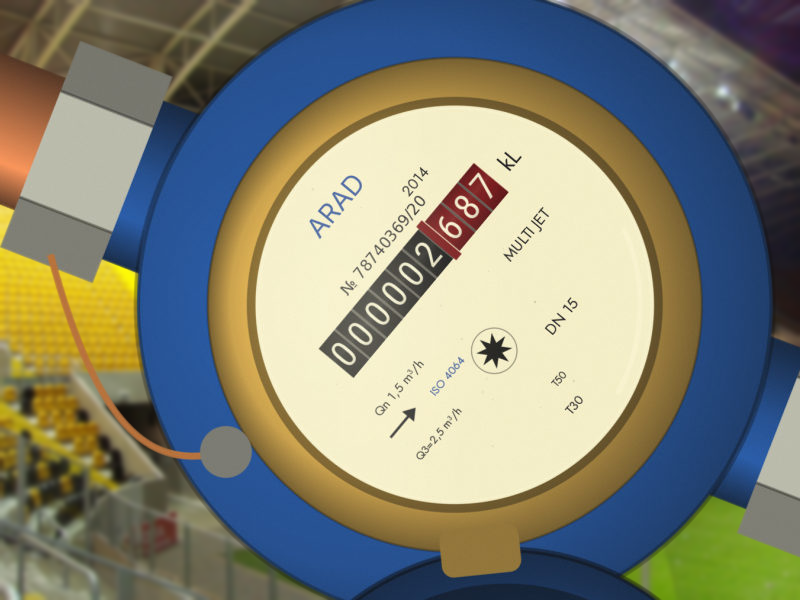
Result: **2.687** kL
